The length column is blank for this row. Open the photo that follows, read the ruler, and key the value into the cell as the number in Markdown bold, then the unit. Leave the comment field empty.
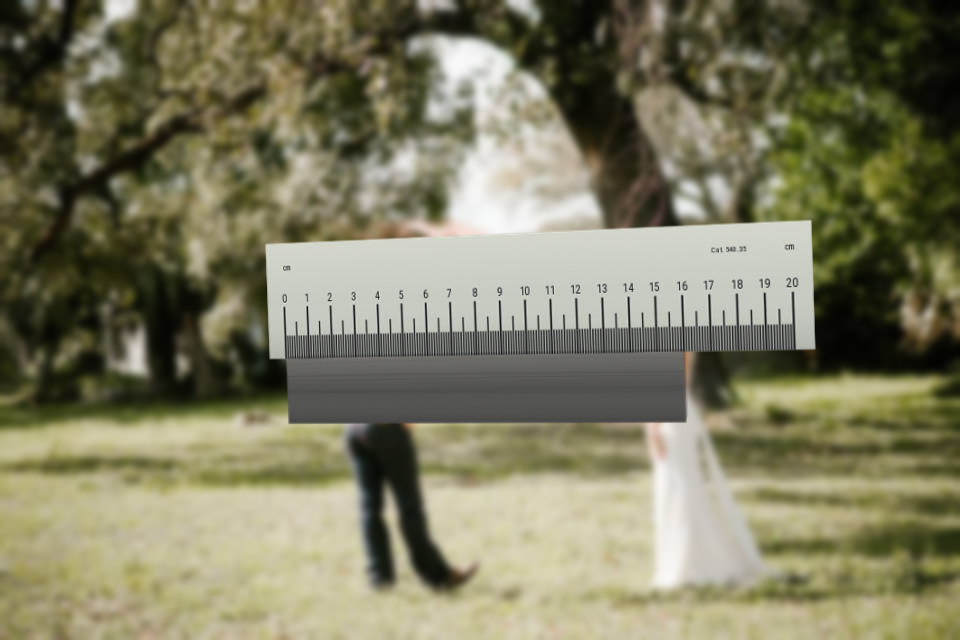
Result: **16** cm
